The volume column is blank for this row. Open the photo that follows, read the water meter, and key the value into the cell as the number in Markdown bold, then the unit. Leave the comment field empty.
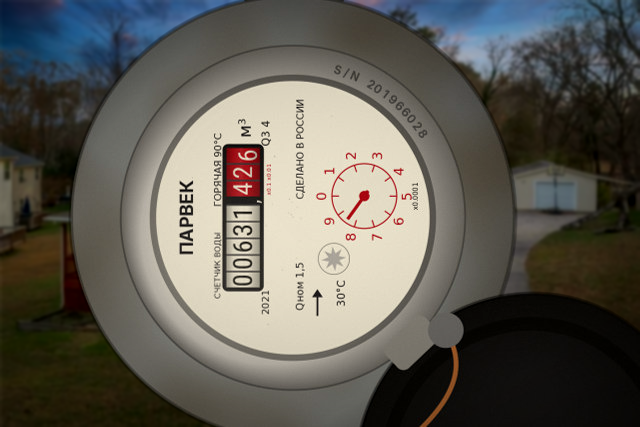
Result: **631.4258** m³
